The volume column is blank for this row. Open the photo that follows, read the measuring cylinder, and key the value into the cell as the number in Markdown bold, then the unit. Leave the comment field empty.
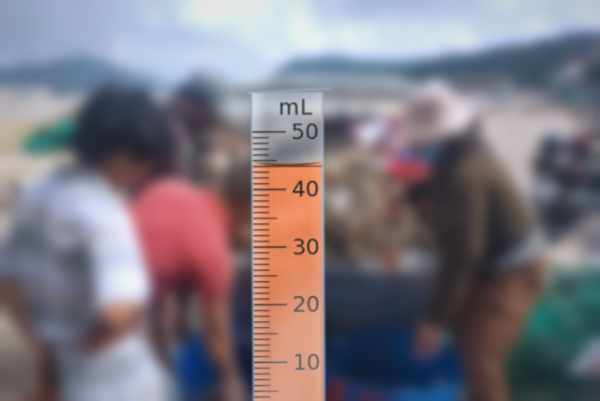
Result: **44** mL
